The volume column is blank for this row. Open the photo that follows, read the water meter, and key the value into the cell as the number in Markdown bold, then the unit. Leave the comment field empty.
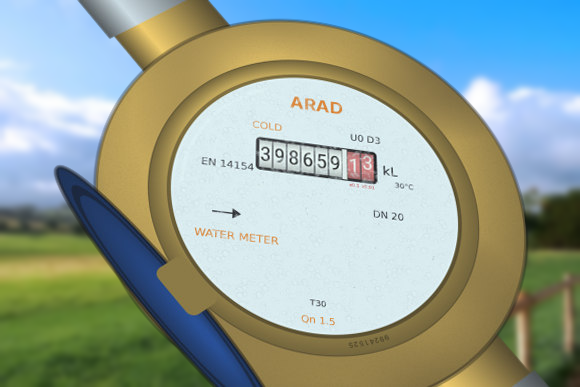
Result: **398659.13** kL
